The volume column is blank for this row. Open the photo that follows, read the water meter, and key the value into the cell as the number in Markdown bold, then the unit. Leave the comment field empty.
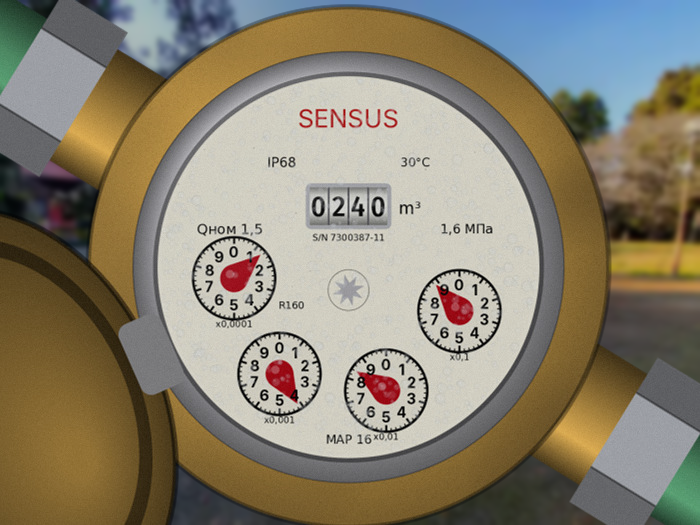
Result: **240.8841** m³
